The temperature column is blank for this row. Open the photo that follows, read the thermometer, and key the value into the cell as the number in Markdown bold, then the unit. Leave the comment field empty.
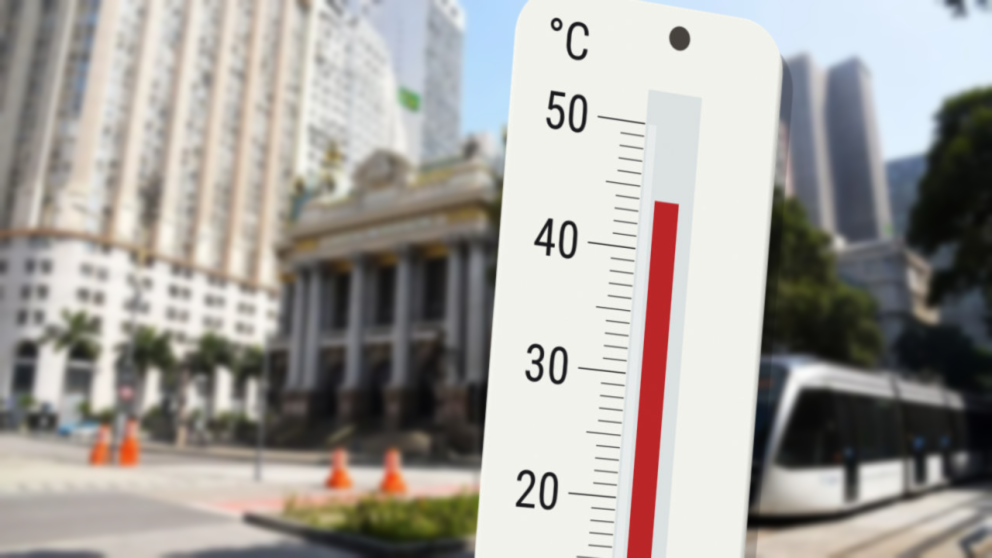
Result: **44** °C
